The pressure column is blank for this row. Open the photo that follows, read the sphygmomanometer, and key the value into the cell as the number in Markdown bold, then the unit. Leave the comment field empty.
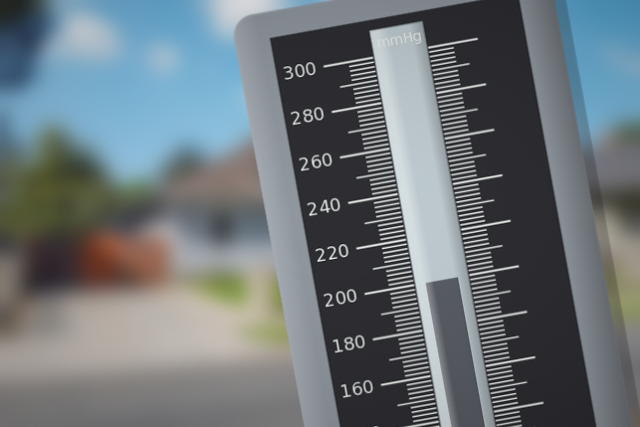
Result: **200** mmHg
